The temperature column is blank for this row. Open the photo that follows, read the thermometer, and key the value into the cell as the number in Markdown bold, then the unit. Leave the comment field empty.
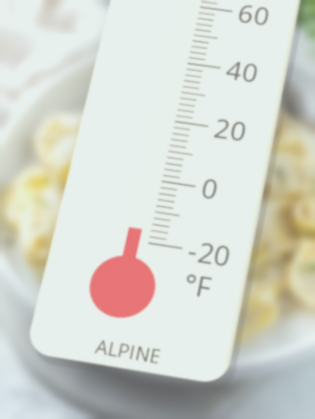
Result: **-16** °F
